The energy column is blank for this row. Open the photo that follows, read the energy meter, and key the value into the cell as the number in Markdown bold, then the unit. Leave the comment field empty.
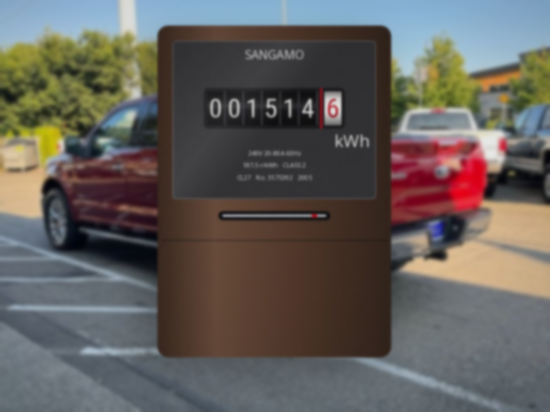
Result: **1514.6** kWh
